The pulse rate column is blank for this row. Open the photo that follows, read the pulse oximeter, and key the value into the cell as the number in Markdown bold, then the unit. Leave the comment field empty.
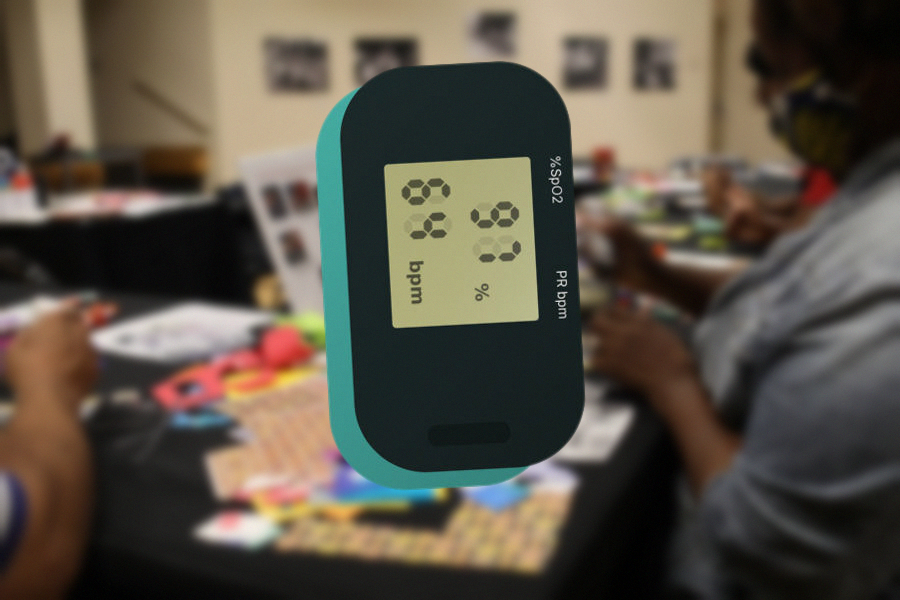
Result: **64** bpm
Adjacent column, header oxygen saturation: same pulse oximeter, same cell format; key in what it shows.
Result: **97** %
